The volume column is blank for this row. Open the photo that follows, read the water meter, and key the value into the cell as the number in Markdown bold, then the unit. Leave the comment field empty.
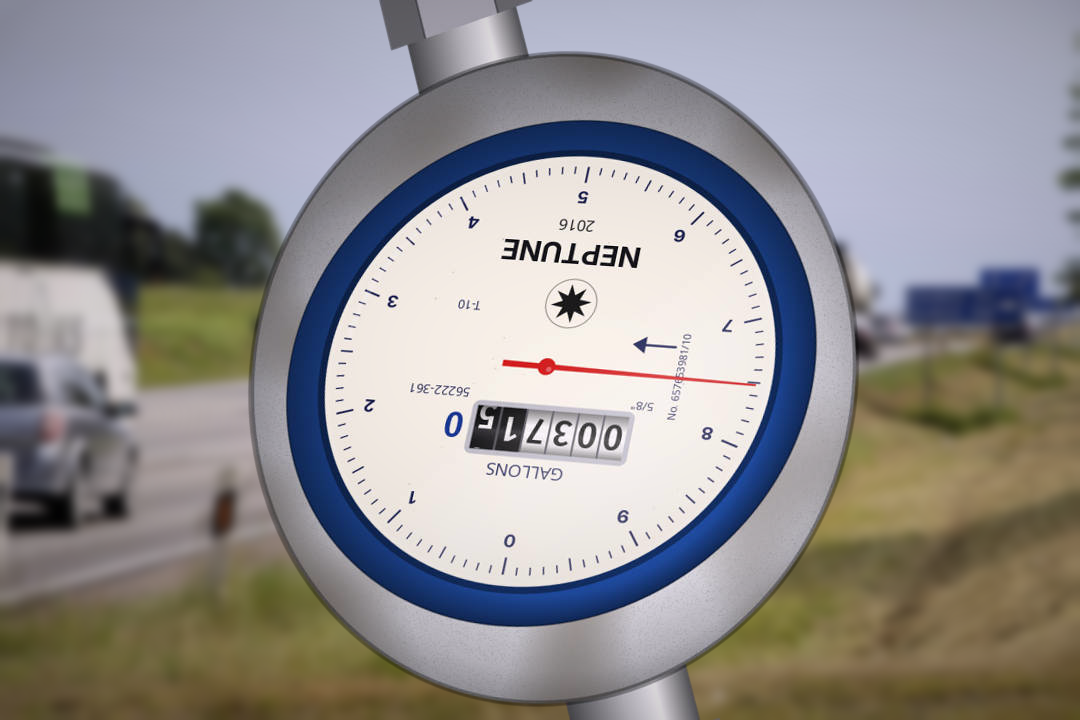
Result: **37147.5** gal
